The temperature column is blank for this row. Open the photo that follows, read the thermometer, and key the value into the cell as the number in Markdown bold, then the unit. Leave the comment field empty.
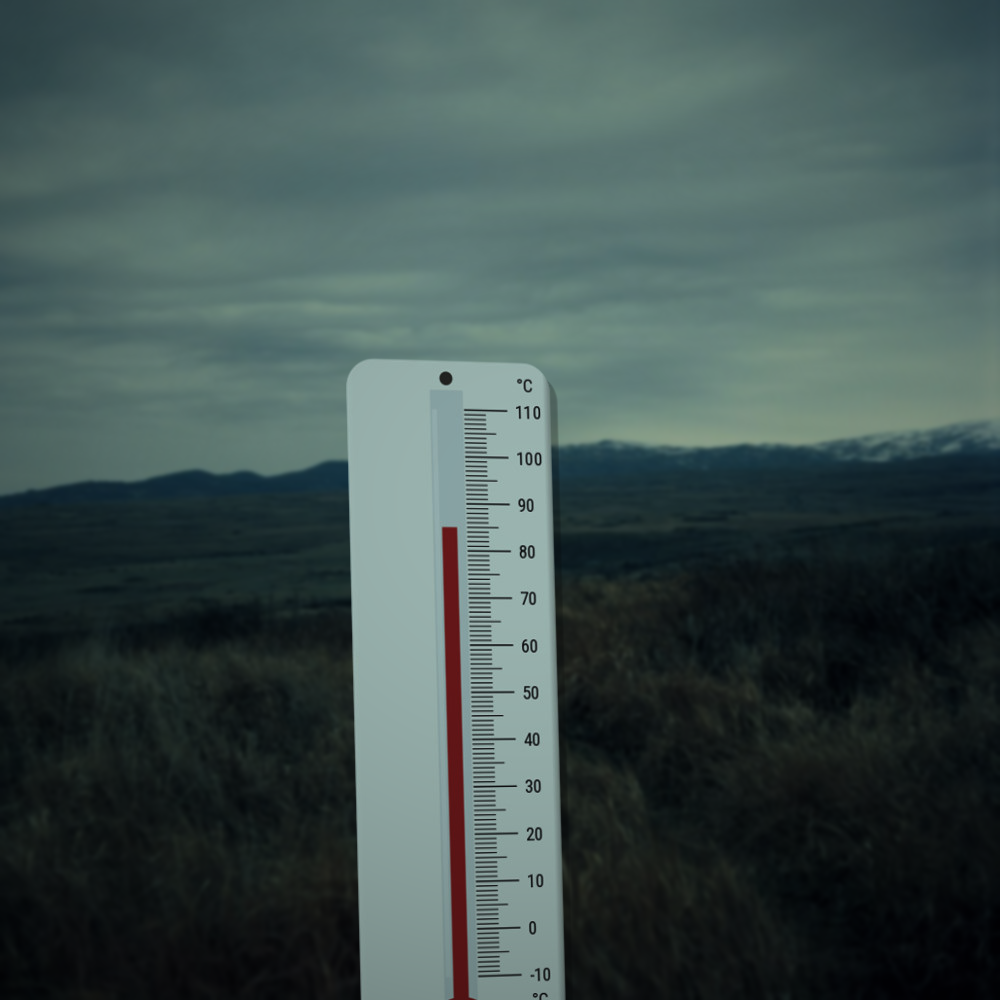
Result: **85** °C
